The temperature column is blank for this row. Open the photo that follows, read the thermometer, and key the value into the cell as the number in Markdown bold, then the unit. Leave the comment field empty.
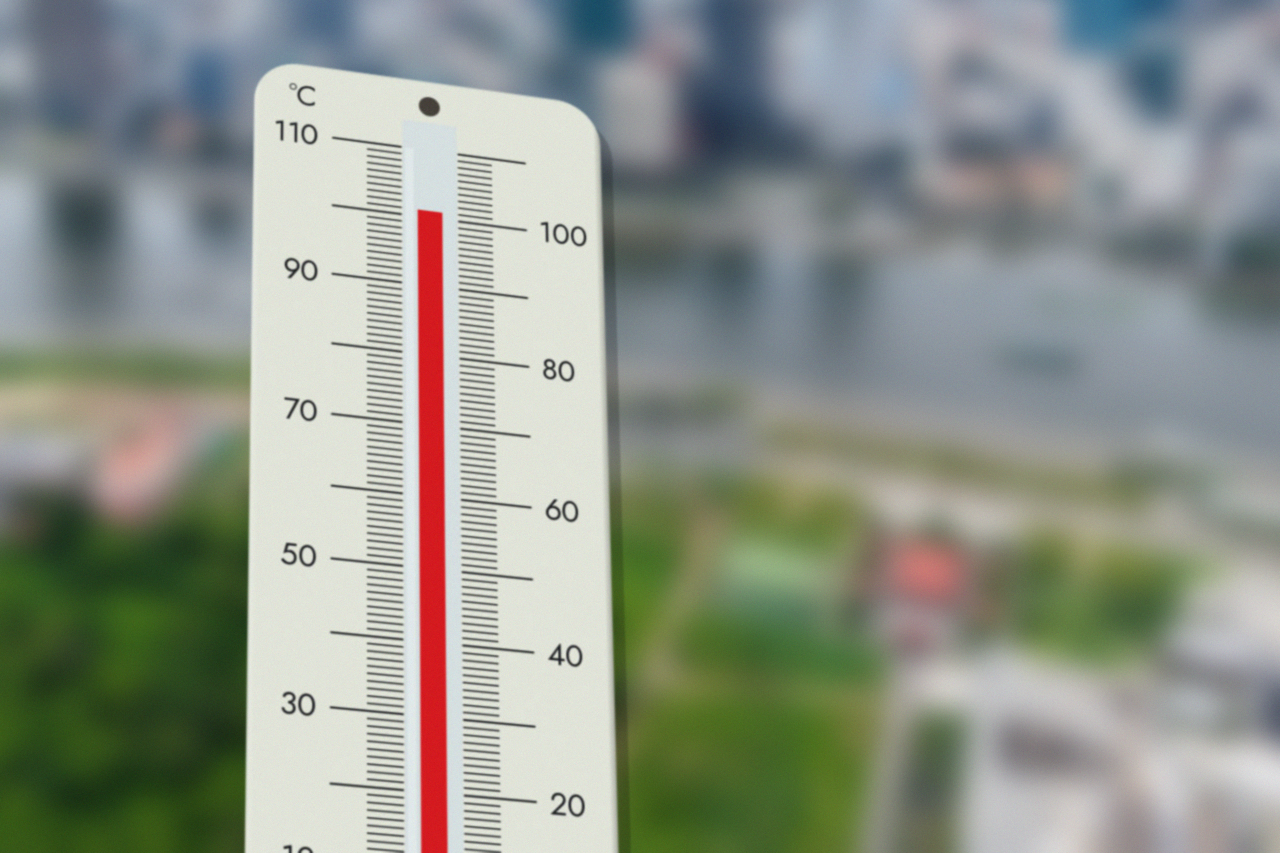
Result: **101** °C
